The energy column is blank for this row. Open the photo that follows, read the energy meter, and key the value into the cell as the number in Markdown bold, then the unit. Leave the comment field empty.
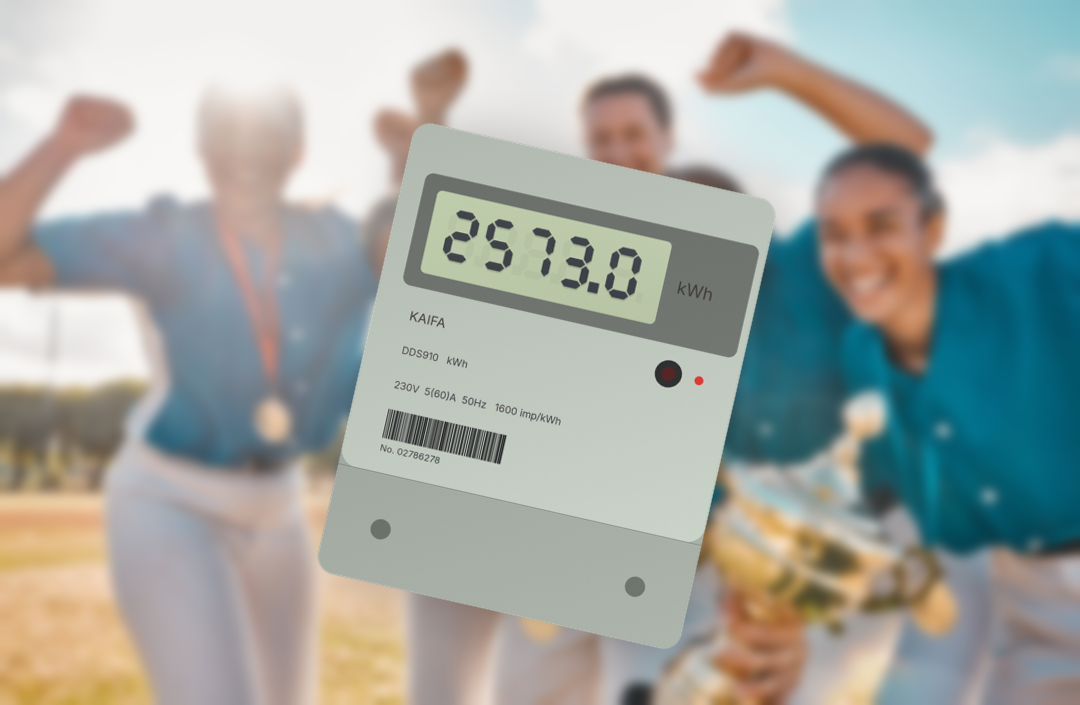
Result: **2573.0** kWh
